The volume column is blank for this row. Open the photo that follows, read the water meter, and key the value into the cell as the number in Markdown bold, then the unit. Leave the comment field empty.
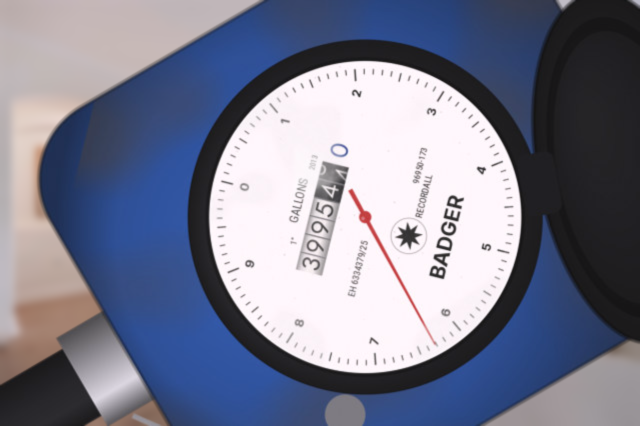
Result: **3995436.3** gal
